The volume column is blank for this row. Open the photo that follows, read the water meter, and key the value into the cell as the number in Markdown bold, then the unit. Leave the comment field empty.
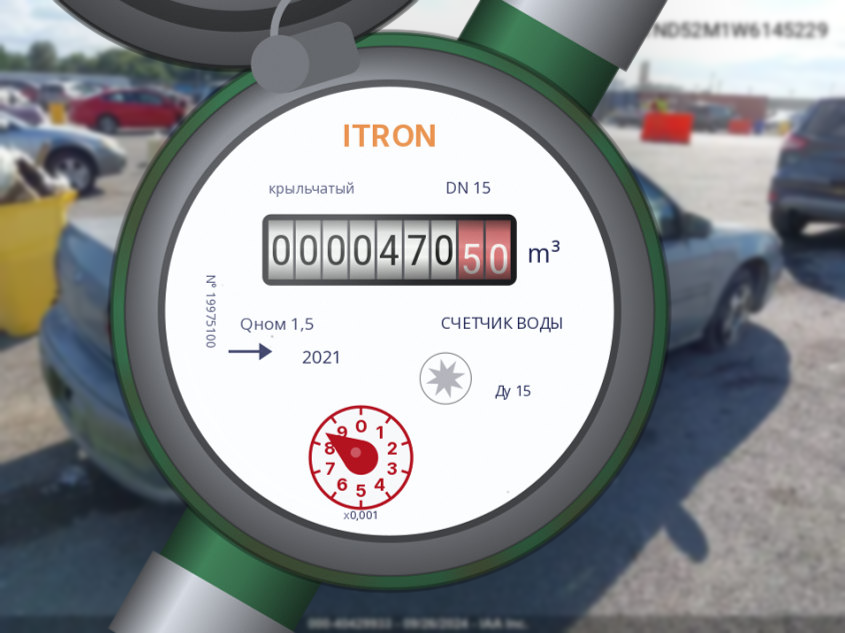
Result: **470.498** m³
